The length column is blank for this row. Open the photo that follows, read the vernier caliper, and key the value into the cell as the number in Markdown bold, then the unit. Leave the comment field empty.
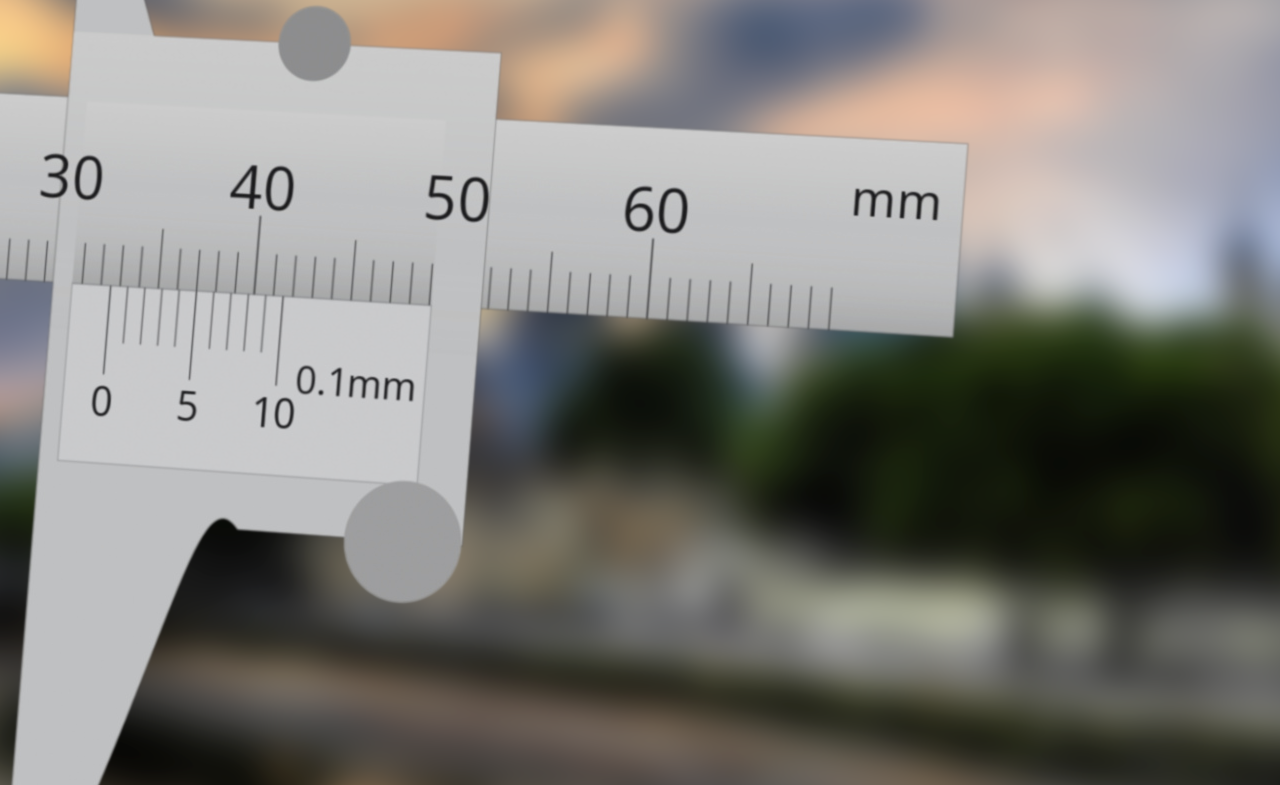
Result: **32.5** mm
